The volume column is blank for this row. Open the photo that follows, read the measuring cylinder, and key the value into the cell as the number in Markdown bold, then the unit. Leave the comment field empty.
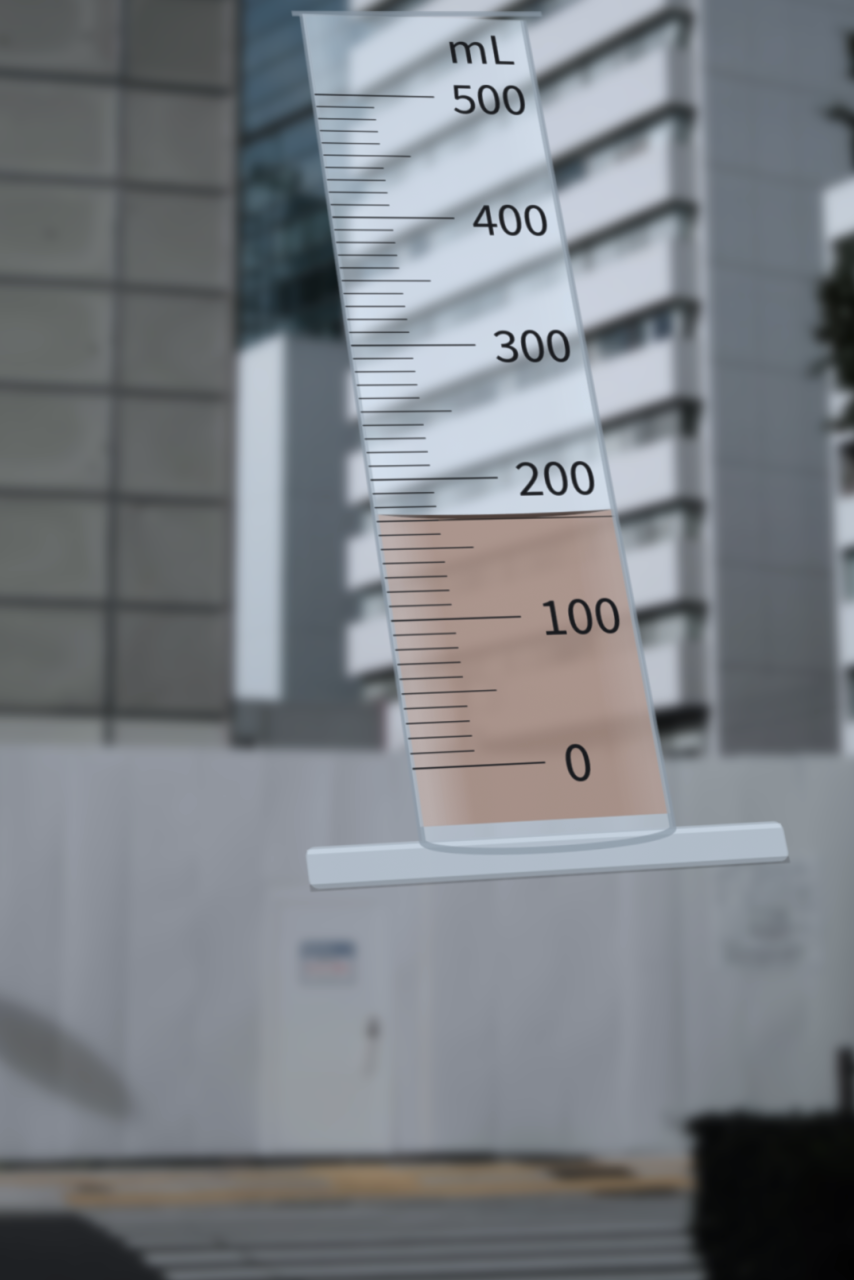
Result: **170** mL
